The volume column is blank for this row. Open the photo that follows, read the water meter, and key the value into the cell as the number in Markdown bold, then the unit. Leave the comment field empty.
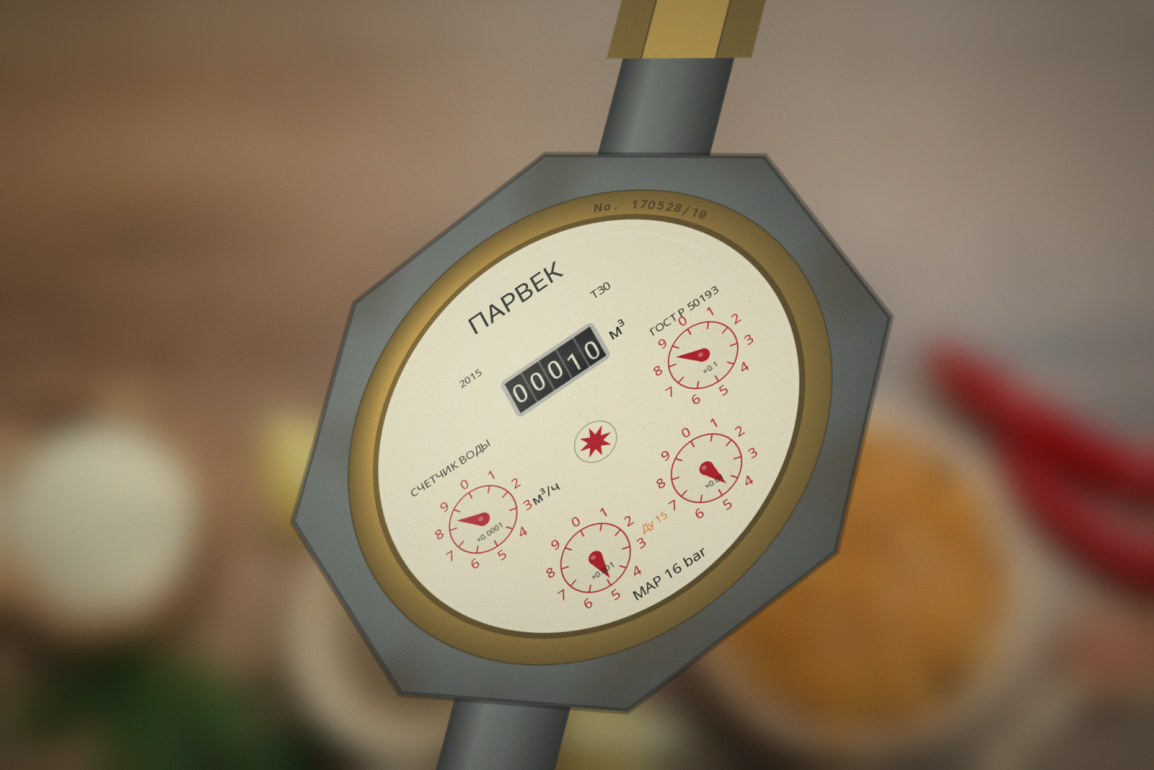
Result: **9.8448** m³
